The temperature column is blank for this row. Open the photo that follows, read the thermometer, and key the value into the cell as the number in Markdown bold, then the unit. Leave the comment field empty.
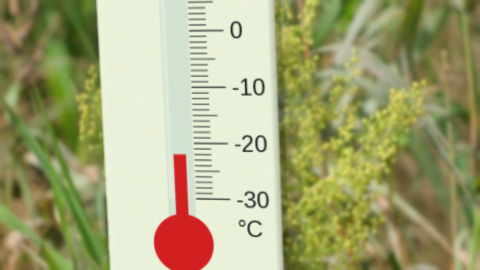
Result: **-22** °C
